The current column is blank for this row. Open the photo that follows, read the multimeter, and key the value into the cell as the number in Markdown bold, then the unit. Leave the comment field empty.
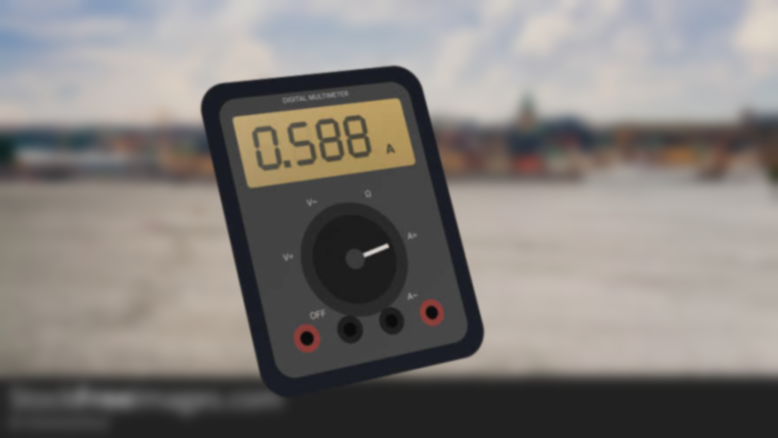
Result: **0.588** A
